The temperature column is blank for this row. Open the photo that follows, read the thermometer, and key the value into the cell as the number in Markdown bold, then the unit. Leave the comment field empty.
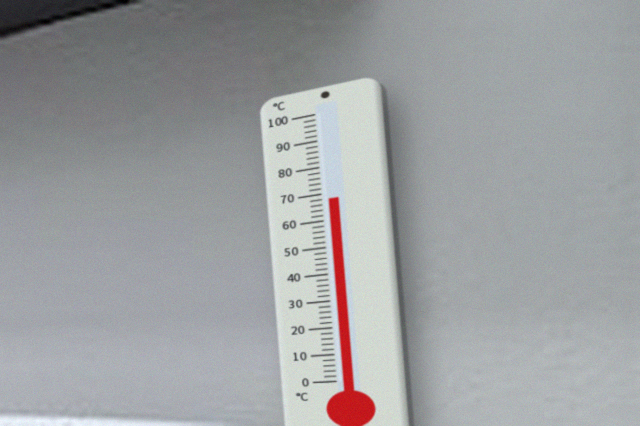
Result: **68** °C
